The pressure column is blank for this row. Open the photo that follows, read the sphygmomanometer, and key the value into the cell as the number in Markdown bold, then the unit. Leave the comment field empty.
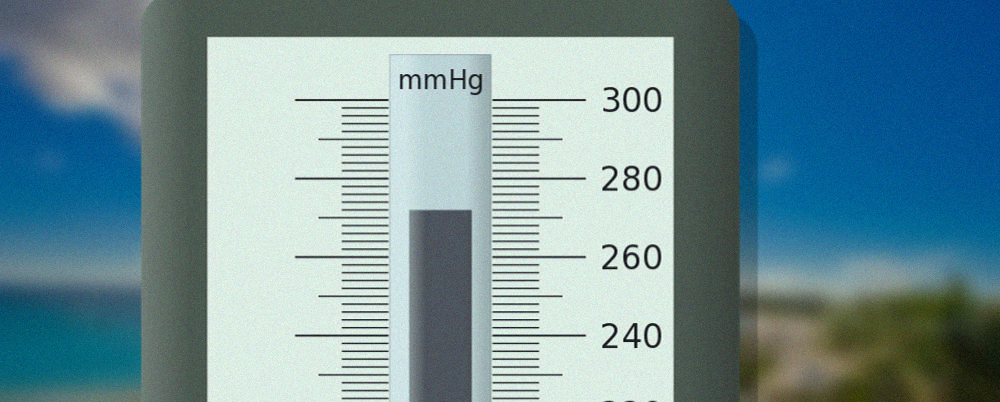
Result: **272** mmHg
